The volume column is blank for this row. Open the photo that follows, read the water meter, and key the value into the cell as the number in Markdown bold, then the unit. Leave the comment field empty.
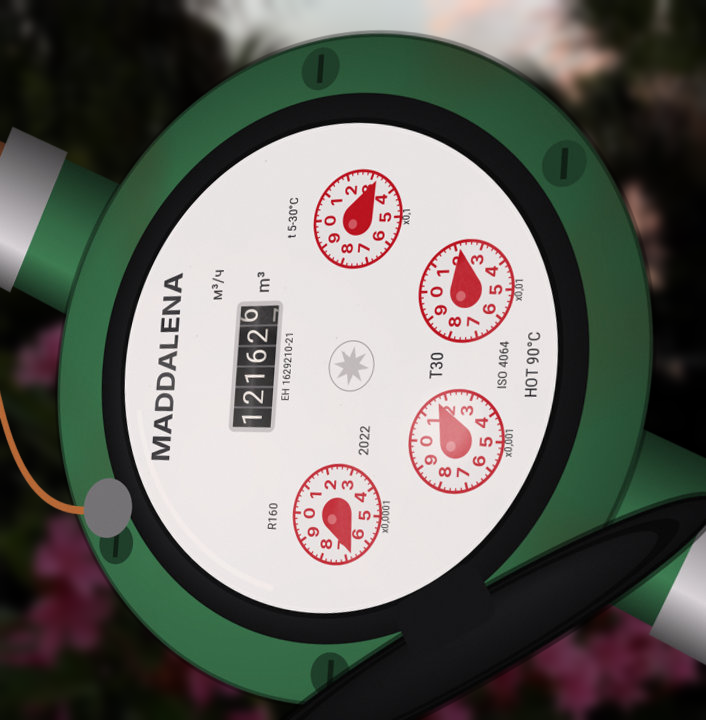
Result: **121626.3216** m³
